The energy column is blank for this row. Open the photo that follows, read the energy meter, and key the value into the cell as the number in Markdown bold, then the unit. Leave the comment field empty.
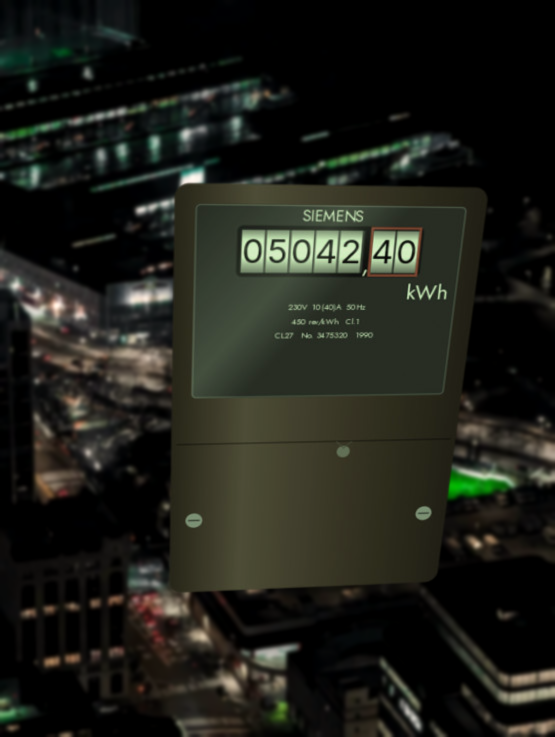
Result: **5042.40** kWh
